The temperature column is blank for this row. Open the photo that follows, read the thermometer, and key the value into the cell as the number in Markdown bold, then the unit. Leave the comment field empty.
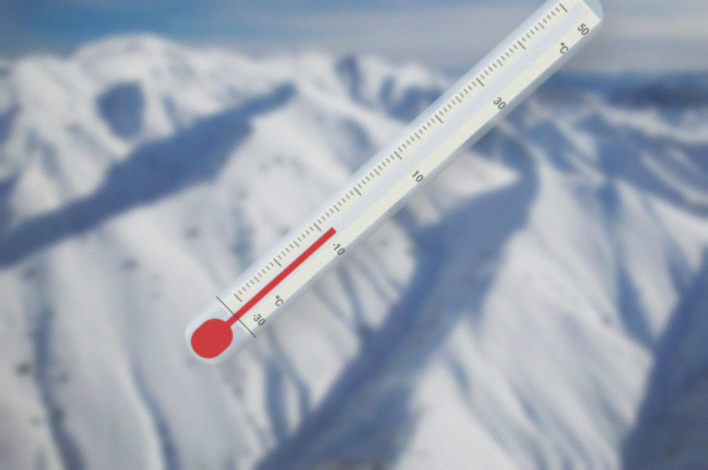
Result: **-8** °C
